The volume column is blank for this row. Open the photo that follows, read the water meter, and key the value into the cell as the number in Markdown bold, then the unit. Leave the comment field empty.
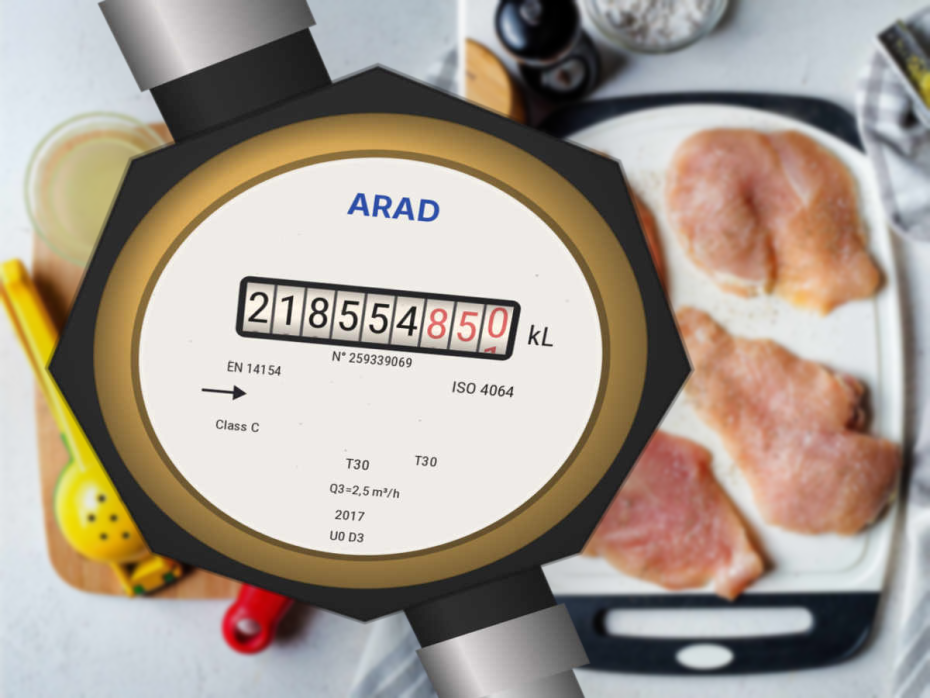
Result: **218554.850** kL
